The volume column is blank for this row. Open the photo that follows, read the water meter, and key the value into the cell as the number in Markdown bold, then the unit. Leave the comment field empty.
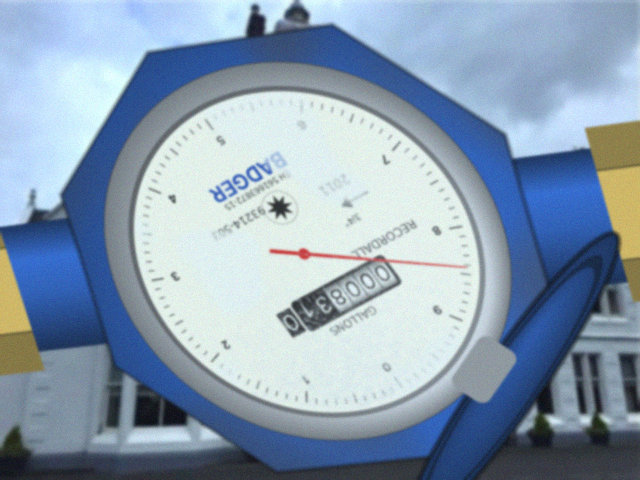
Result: **8308.4** gal
